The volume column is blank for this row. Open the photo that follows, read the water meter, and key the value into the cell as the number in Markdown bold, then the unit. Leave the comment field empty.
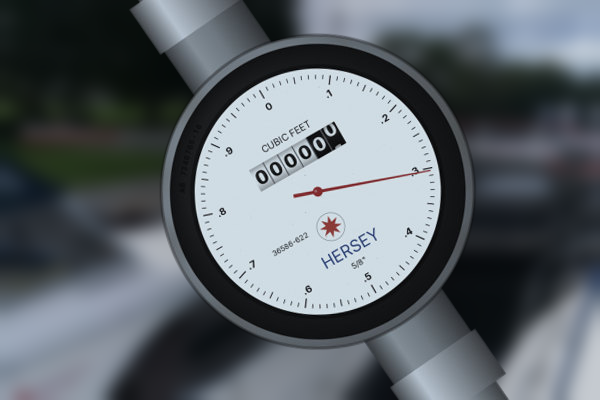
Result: **0.30** ft³
